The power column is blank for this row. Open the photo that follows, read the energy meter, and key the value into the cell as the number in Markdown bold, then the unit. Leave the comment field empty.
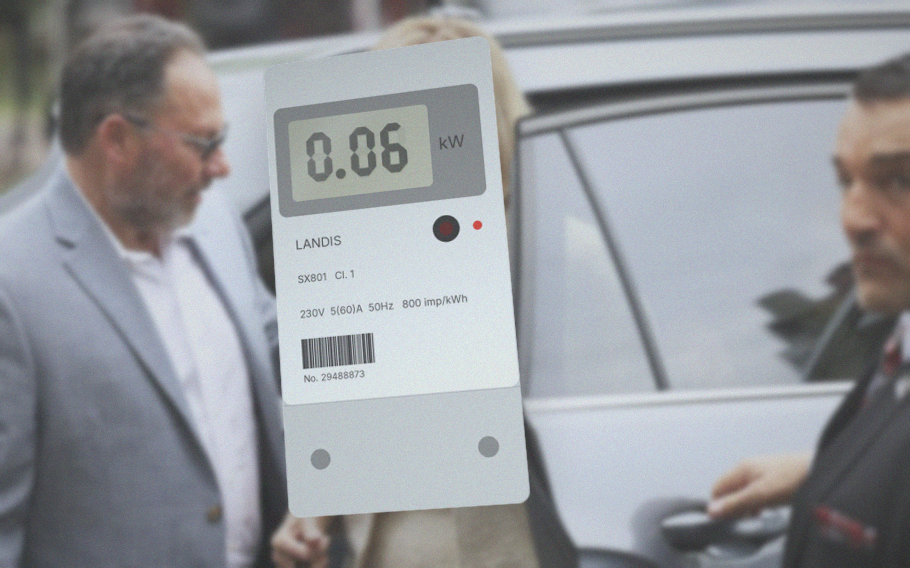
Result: **0.06** kW
